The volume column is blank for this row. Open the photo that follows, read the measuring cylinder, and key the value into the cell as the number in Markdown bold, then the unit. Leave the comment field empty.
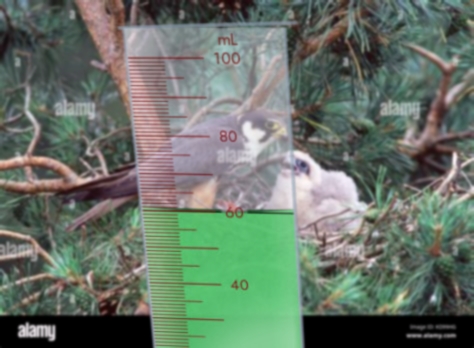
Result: **60** mL
